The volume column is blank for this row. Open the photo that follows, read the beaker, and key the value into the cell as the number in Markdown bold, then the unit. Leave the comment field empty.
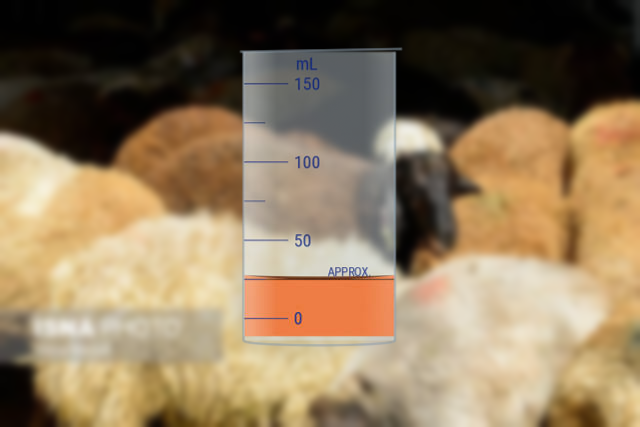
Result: **25** mL
